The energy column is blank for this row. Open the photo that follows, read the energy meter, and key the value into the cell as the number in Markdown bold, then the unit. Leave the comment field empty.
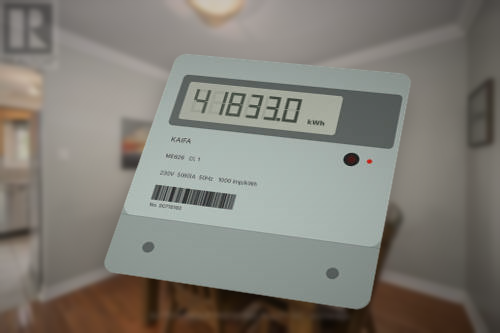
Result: **41833.0** kWh
